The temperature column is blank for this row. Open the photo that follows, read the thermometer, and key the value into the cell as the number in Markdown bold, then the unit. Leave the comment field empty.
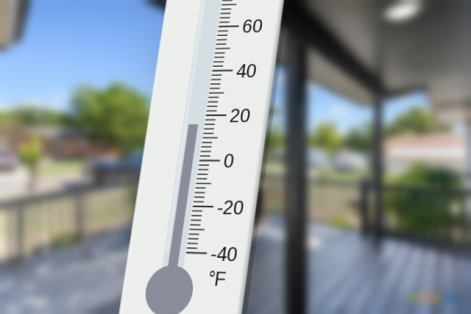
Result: **16** °F
